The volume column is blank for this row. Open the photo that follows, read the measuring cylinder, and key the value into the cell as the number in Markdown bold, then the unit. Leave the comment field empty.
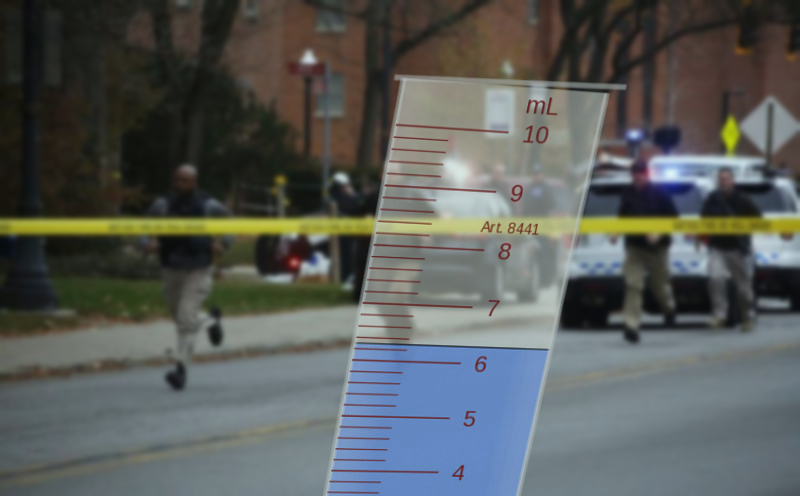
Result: **6.3** mL
